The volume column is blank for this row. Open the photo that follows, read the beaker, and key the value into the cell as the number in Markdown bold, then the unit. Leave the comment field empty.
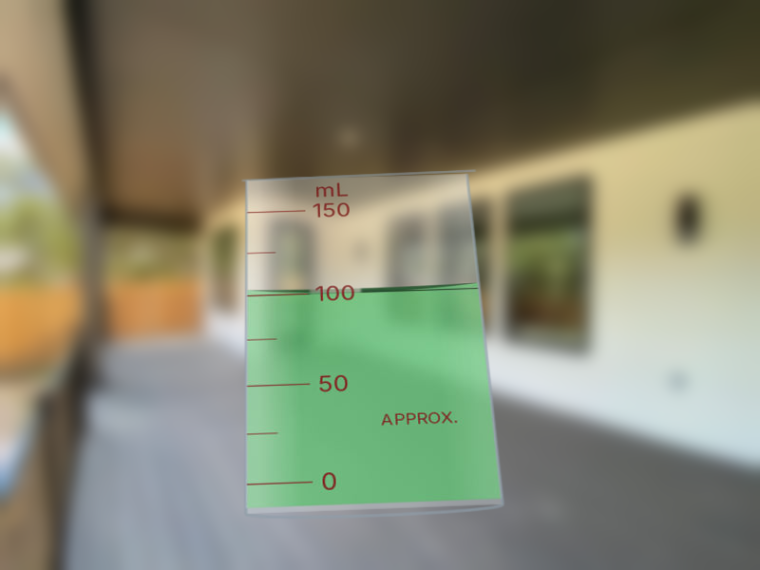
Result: **100** mL
